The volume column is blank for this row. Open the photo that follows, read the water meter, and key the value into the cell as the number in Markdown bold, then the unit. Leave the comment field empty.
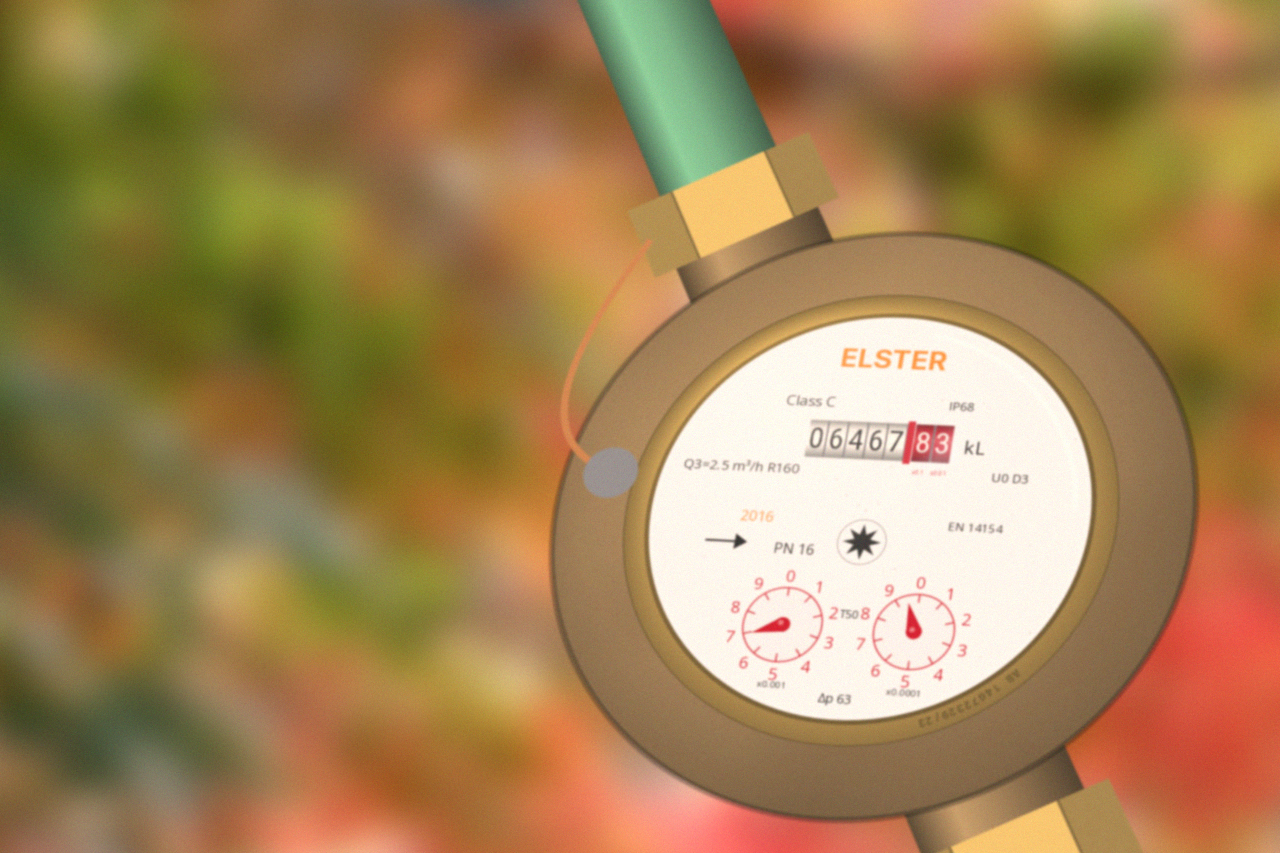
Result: **6467.8369** kL
